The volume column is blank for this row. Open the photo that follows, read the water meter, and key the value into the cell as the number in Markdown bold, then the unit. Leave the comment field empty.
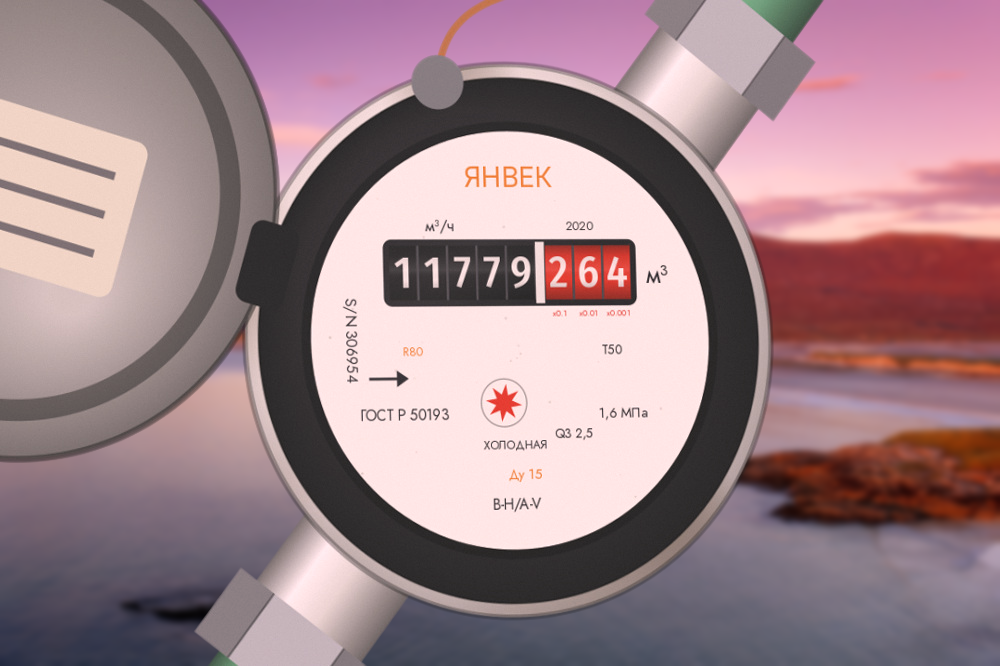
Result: **11779.264** m³
